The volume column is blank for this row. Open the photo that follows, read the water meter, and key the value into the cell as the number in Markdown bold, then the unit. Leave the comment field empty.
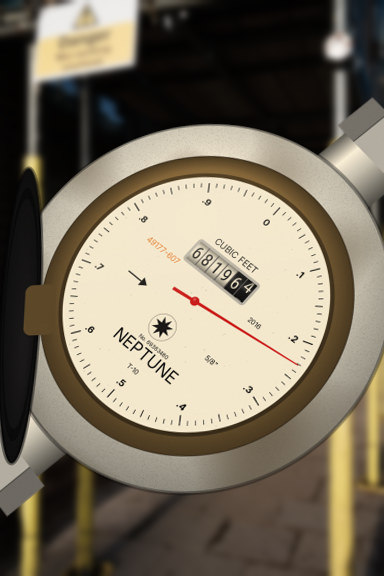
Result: **681964.23** ft³
